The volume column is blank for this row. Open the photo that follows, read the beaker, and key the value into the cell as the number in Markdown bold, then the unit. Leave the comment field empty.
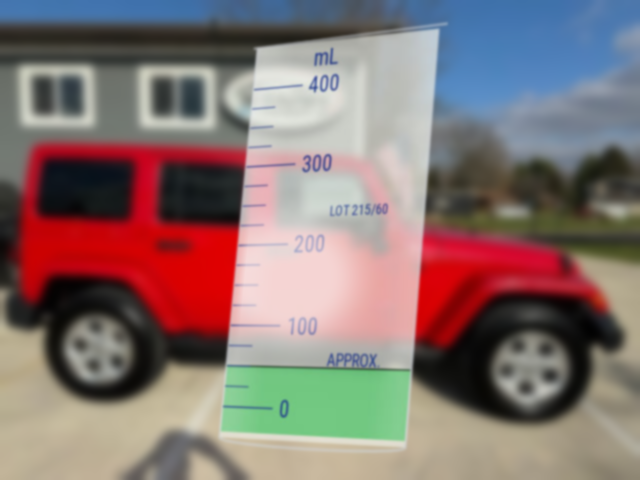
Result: **50** mL
